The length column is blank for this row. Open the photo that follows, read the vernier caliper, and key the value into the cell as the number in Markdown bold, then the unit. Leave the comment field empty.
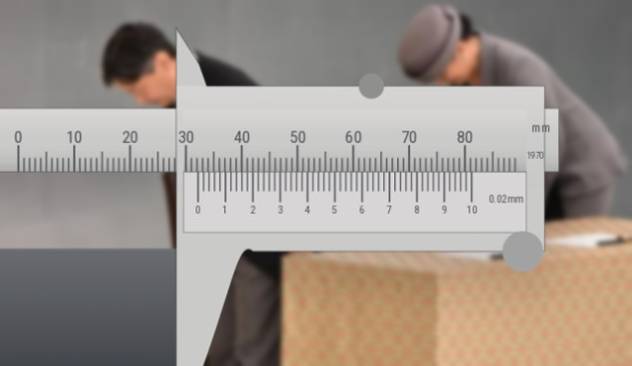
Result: **32.2** mm
